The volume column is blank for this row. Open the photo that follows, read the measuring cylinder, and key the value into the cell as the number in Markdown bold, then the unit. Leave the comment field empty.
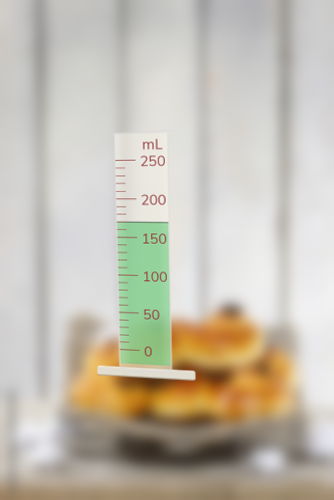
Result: **170** mL
